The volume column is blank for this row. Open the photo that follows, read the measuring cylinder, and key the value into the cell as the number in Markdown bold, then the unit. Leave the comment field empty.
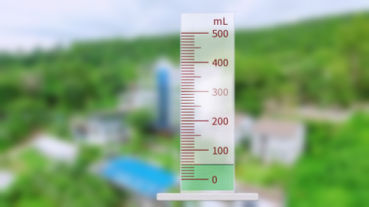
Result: **50** mL
